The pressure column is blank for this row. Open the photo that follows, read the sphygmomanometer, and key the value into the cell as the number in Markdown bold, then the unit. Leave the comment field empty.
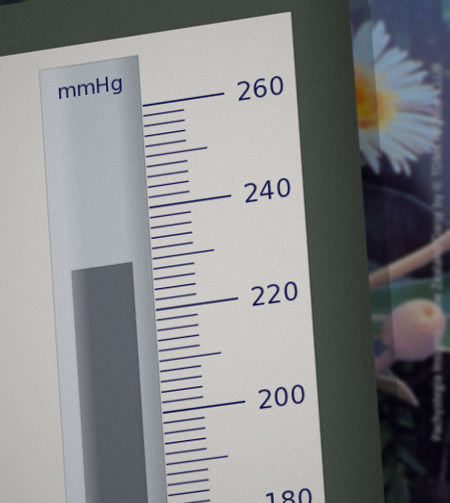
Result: **230** mmHg
